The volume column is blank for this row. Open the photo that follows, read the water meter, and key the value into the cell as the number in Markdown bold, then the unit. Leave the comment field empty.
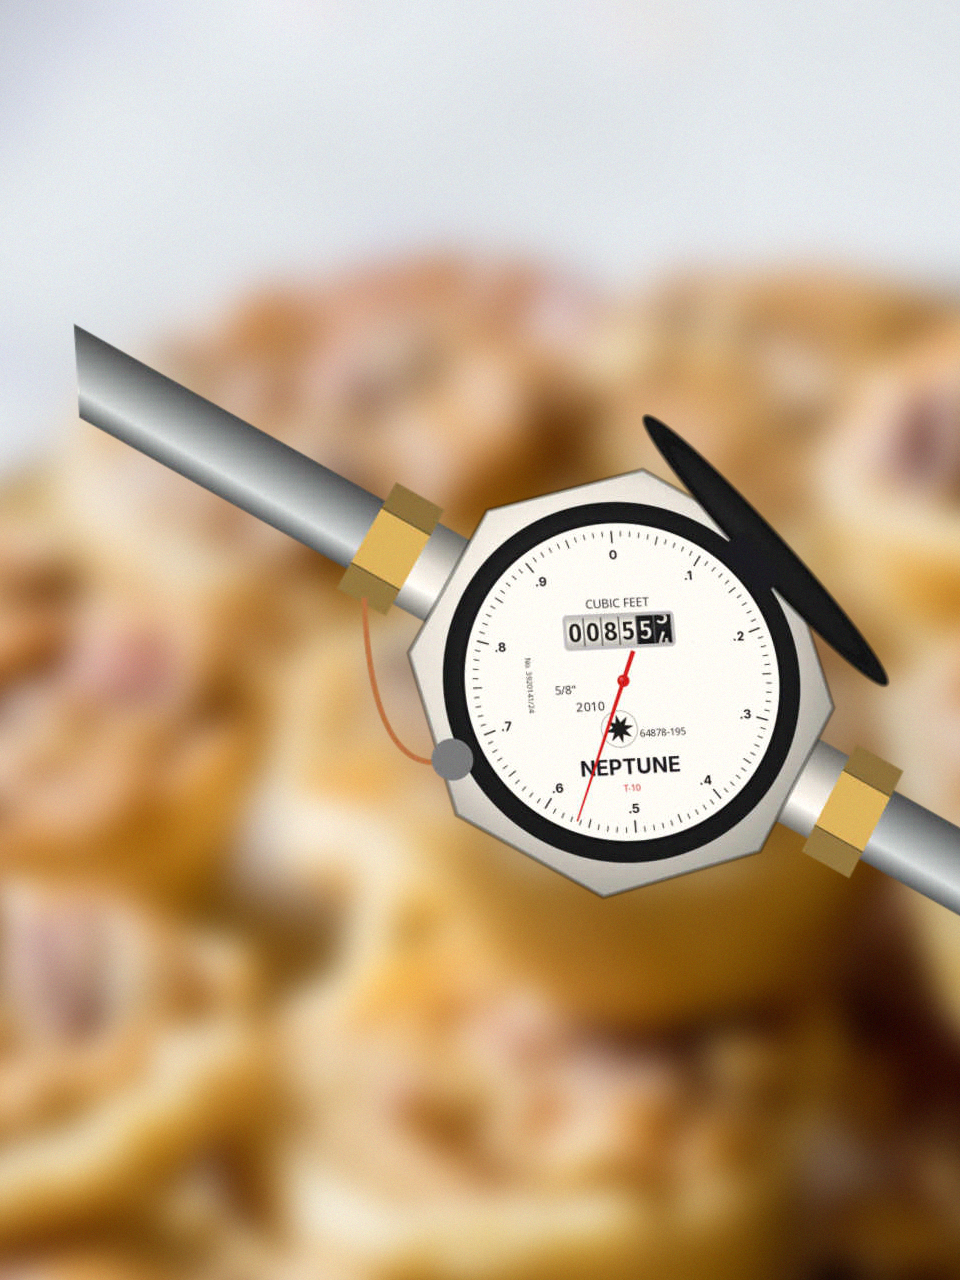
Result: **8553.56** ft³
